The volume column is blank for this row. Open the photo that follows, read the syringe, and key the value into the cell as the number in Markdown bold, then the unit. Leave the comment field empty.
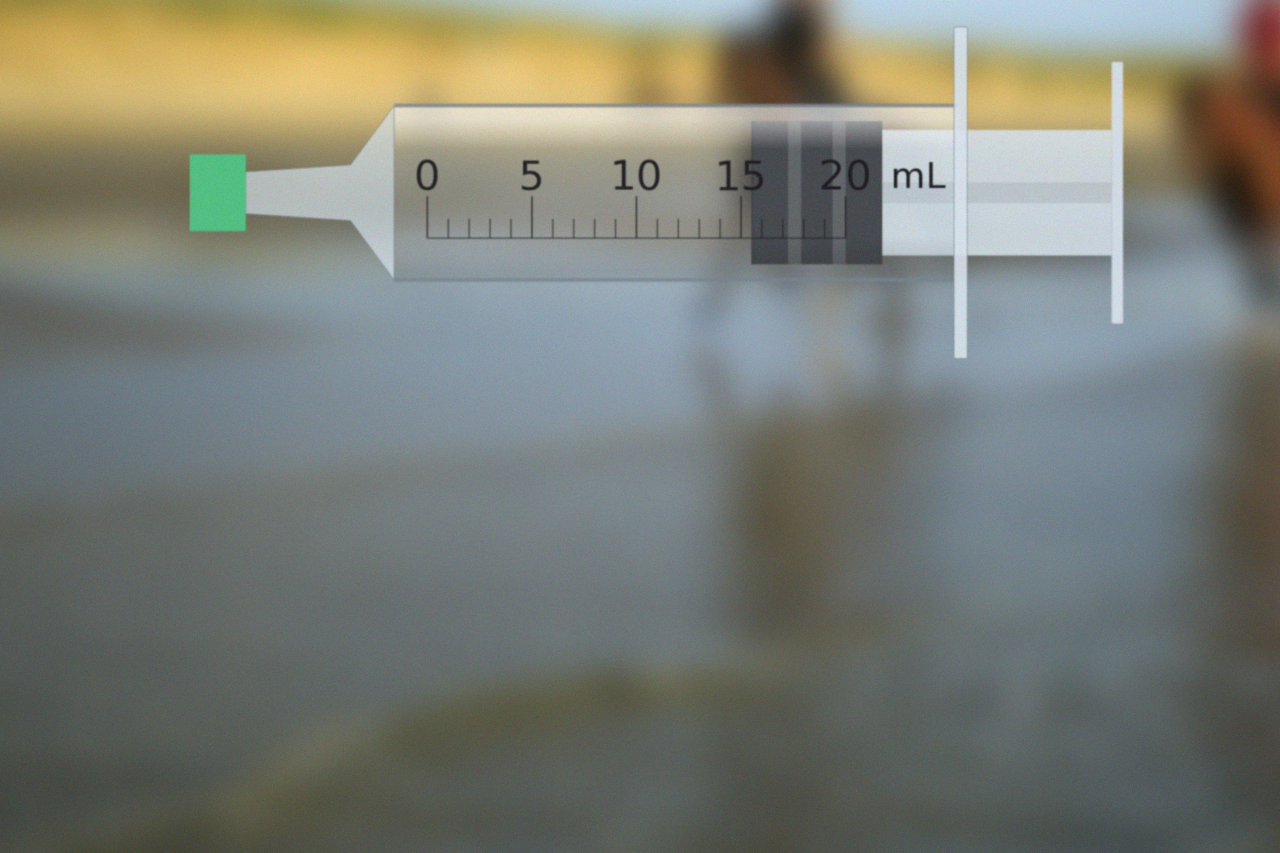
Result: **15.5** mL
